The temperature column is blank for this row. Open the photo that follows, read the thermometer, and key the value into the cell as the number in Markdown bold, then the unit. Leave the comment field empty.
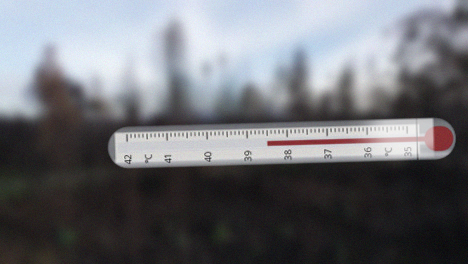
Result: **38.5** °C
